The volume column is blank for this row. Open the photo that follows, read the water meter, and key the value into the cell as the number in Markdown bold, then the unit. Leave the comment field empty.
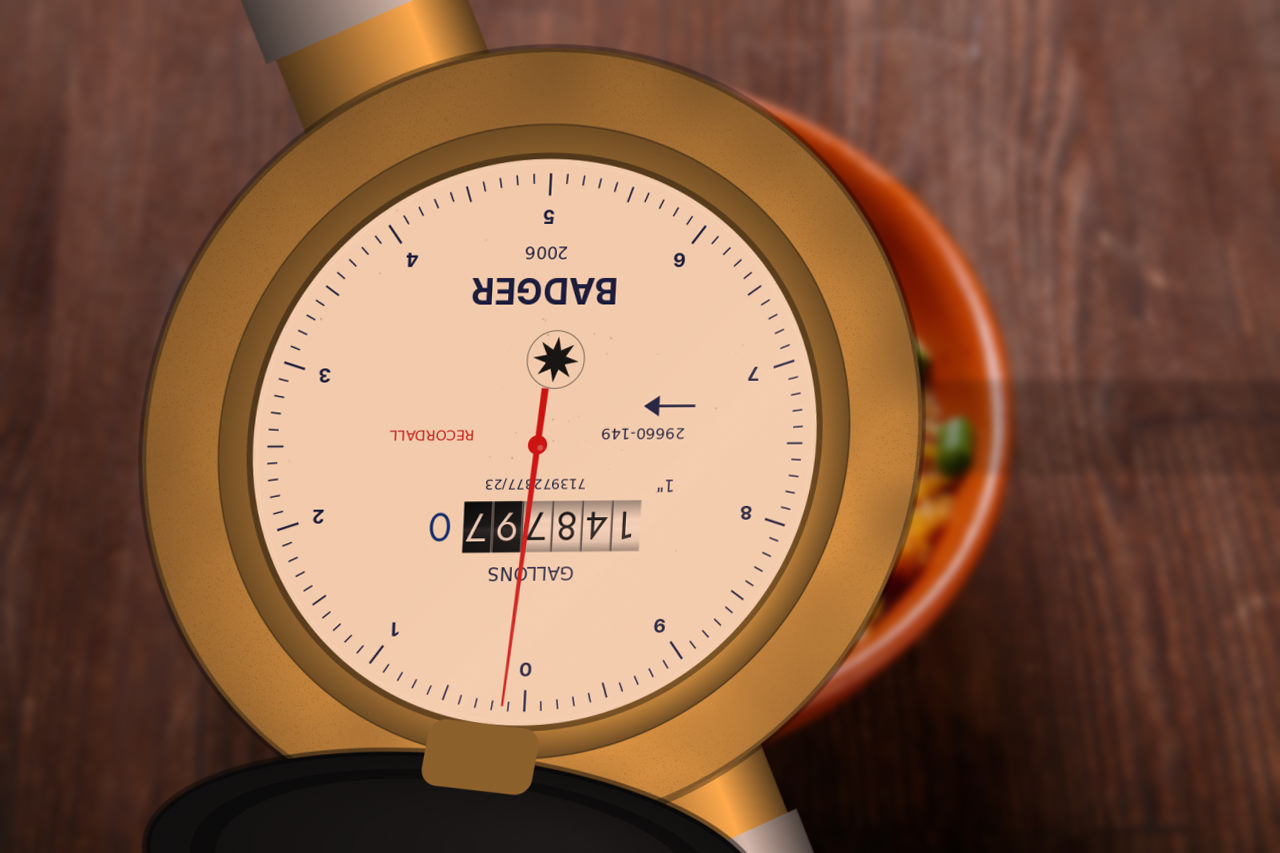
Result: **1487970.1** gal
